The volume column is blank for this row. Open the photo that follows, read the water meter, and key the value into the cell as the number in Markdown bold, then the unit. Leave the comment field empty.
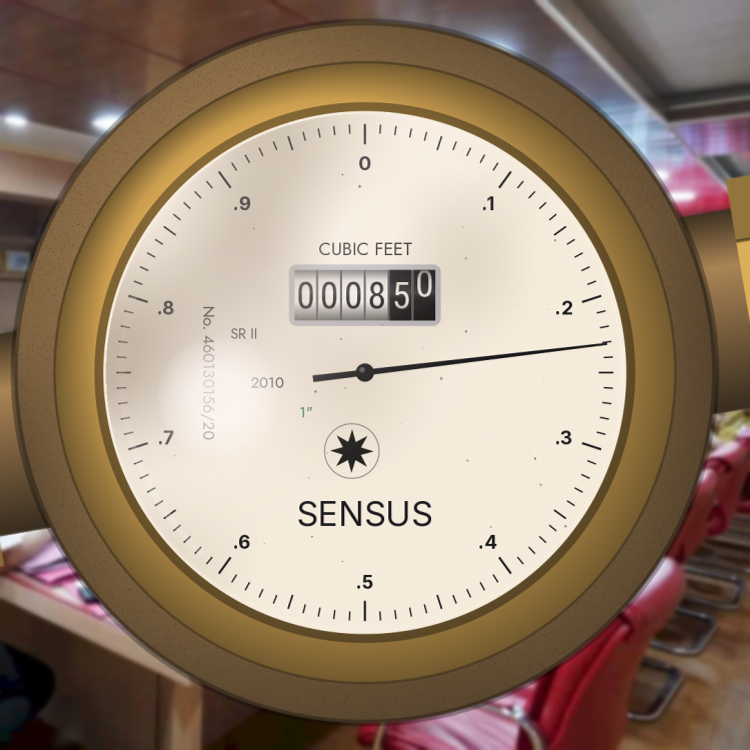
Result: **850.23** ft³
